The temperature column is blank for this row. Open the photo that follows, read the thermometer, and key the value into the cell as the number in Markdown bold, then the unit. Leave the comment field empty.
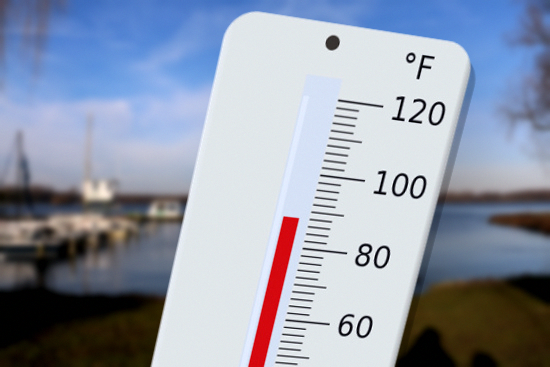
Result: **88** °F
